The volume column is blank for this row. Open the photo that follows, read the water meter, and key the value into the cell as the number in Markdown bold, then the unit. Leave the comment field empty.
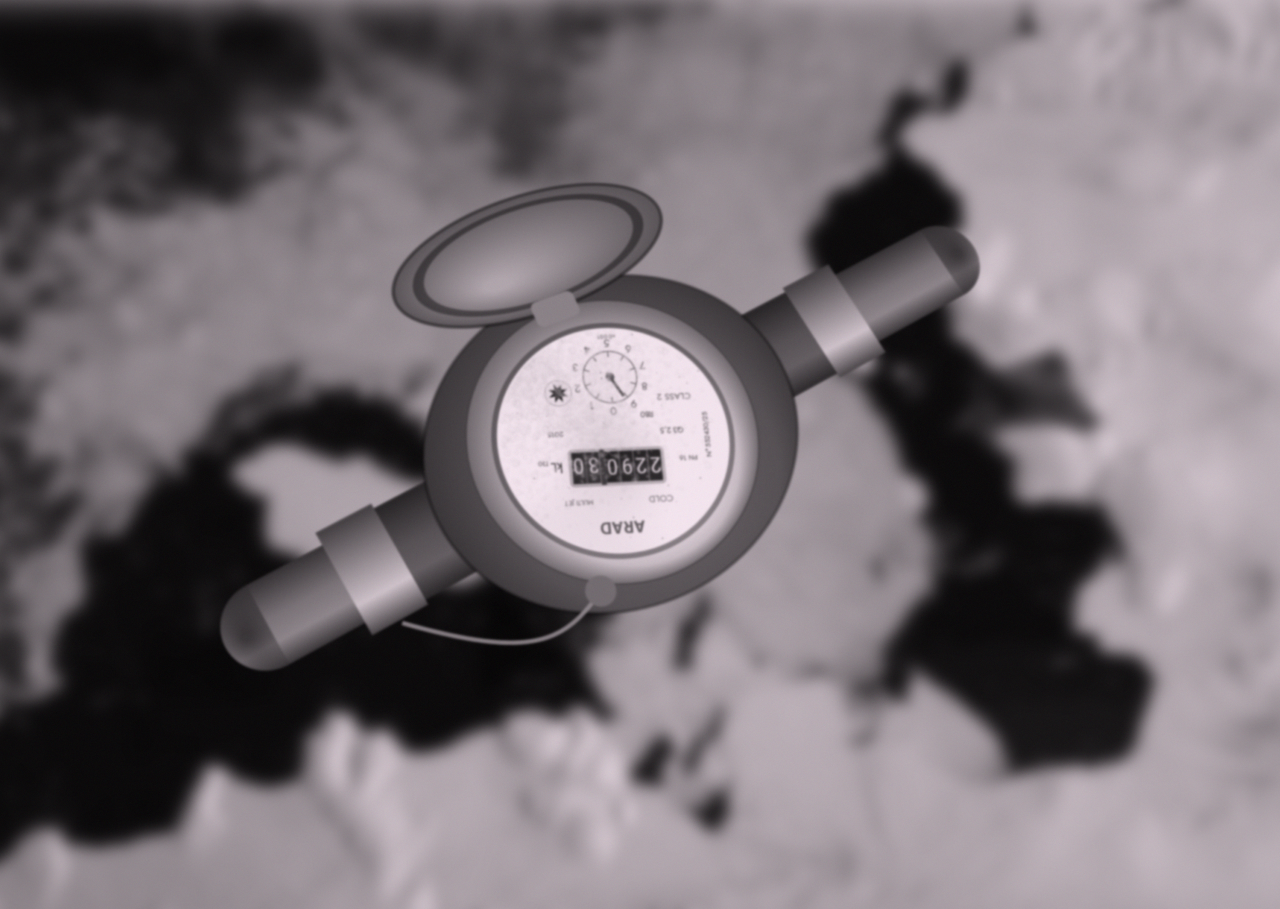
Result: **2290.299** kL
